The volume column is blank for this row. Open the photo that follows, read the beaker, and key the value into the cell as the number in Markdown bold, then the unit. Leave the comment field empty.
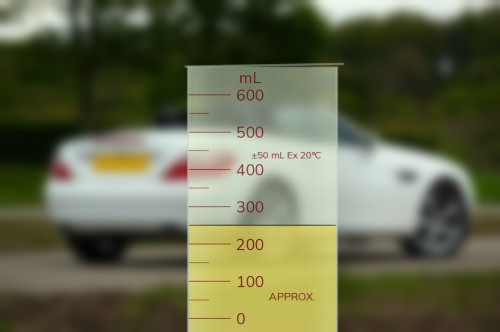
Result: **250** mL
